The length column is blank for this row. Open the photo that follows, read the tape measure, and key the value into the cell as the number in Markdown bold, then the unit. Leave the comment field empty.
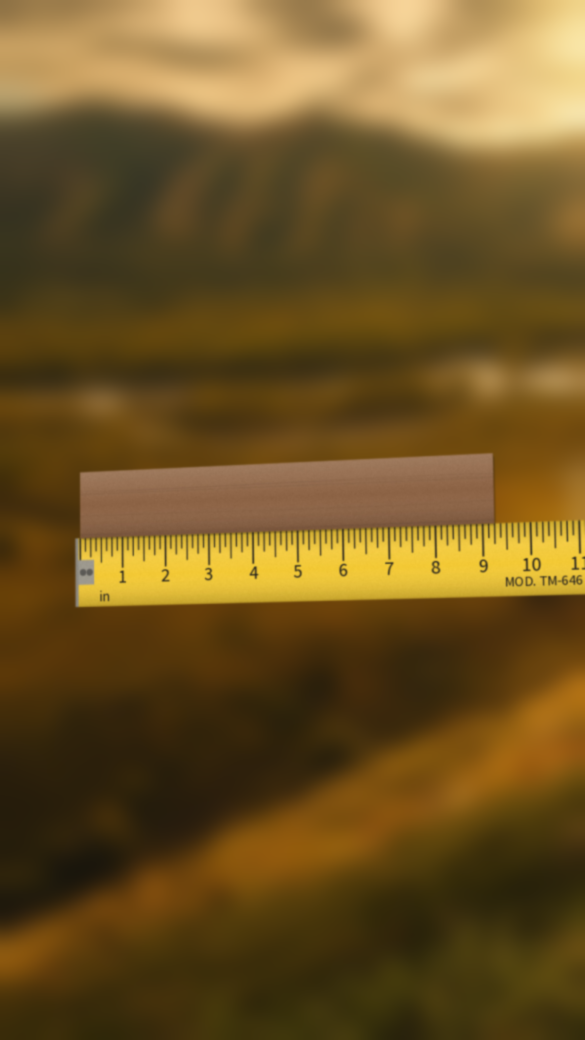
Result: **9.25** in
